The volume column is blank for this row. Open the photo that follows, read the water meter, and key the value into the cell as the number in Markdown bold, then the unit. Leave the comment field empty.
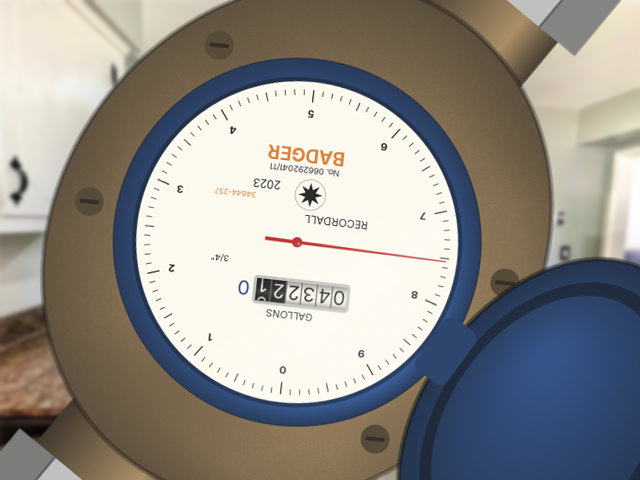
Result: **432207.5** gal
